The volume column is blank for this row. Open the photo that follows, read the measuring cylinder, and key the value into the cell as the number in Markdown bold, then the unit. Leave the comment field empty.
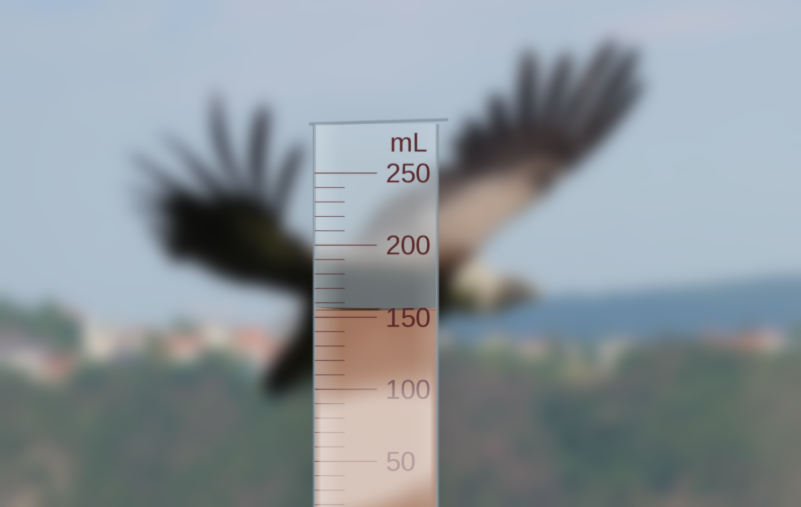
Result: **155** mL
